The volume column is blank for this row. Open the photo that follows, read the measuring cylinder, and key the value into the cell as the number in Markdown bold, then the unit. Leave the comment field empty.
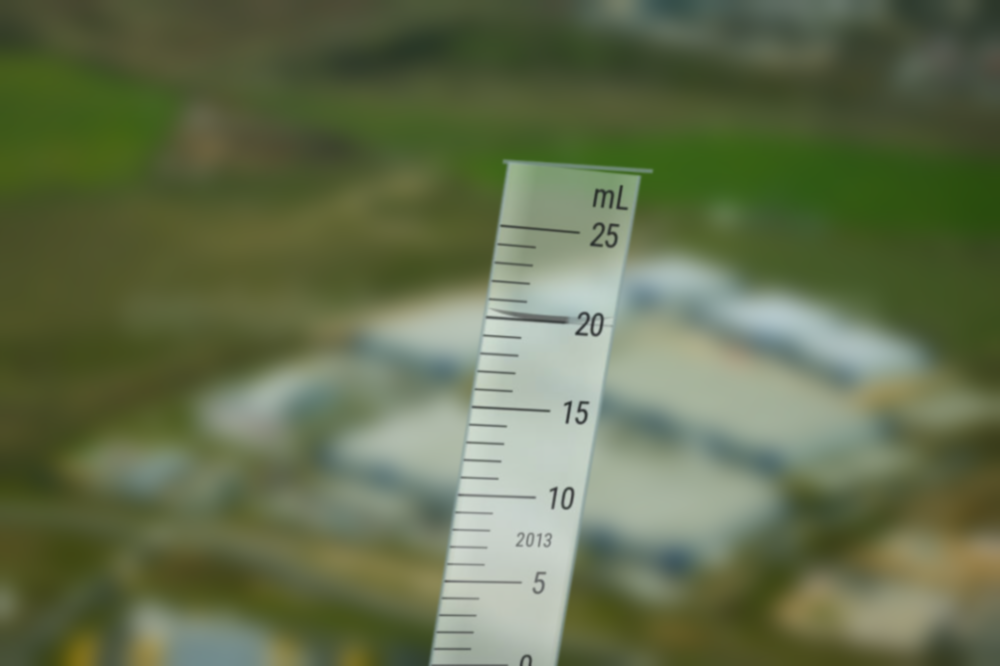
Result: **20** mL
